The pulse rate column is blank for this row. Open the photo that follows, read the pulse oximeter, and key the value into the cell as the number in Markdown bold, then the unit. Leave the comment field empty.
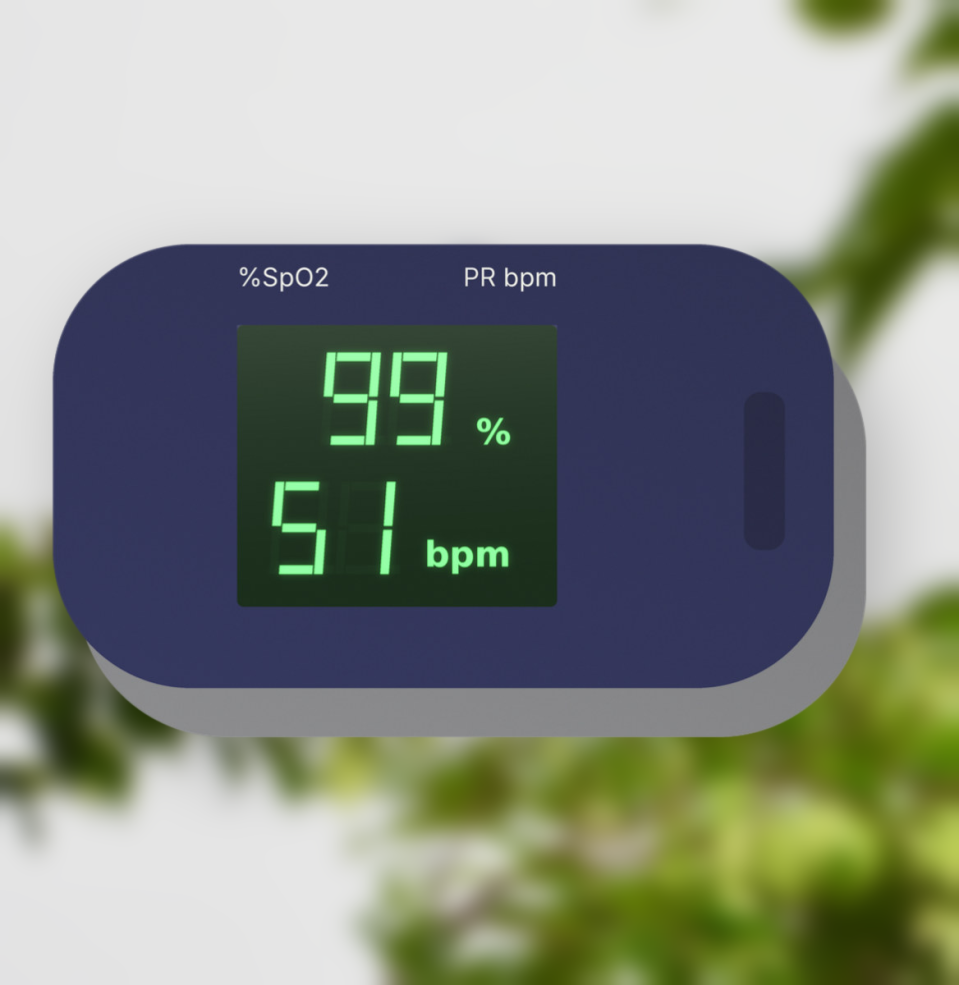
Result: **51** bpm
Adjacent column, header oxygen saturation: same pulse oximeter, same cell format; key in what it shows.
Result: **99** %
